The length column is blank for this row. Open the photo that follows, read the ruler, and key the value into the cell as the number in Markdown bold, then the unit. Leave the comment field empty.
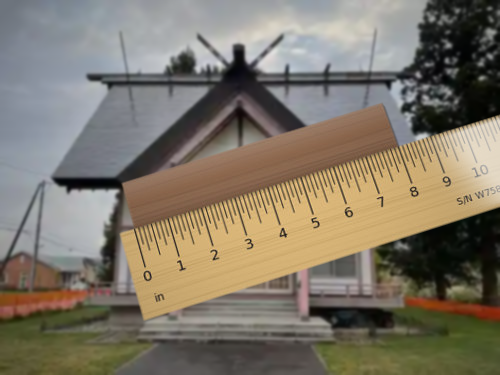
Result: **8** in
